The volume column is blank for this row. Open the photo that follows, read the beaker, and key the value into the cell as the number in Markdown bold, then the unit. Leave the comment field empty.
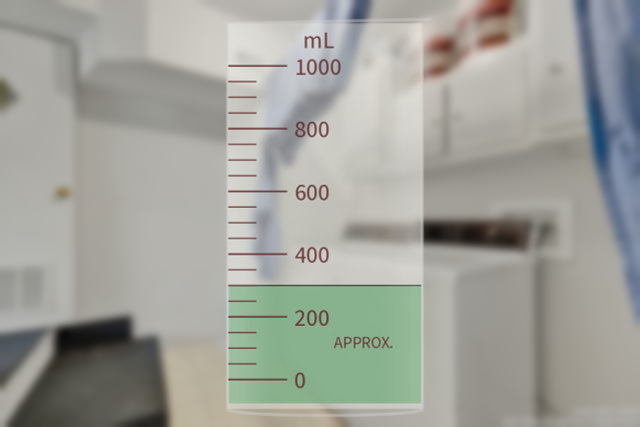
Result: **300** mL
